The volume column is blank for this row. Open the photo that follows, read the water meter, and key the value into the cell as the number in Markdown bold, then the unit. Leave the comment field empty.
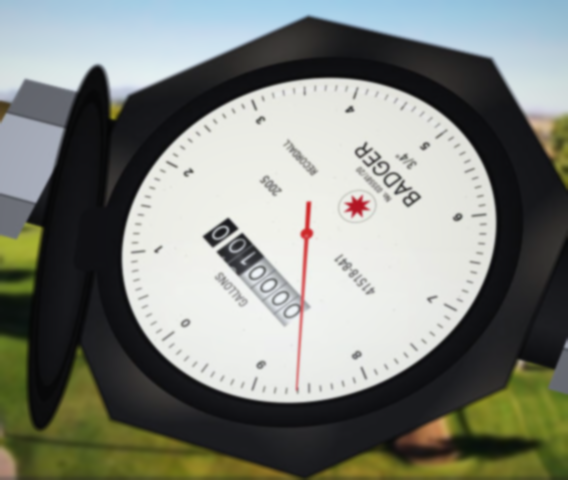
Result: **98.6** gal
